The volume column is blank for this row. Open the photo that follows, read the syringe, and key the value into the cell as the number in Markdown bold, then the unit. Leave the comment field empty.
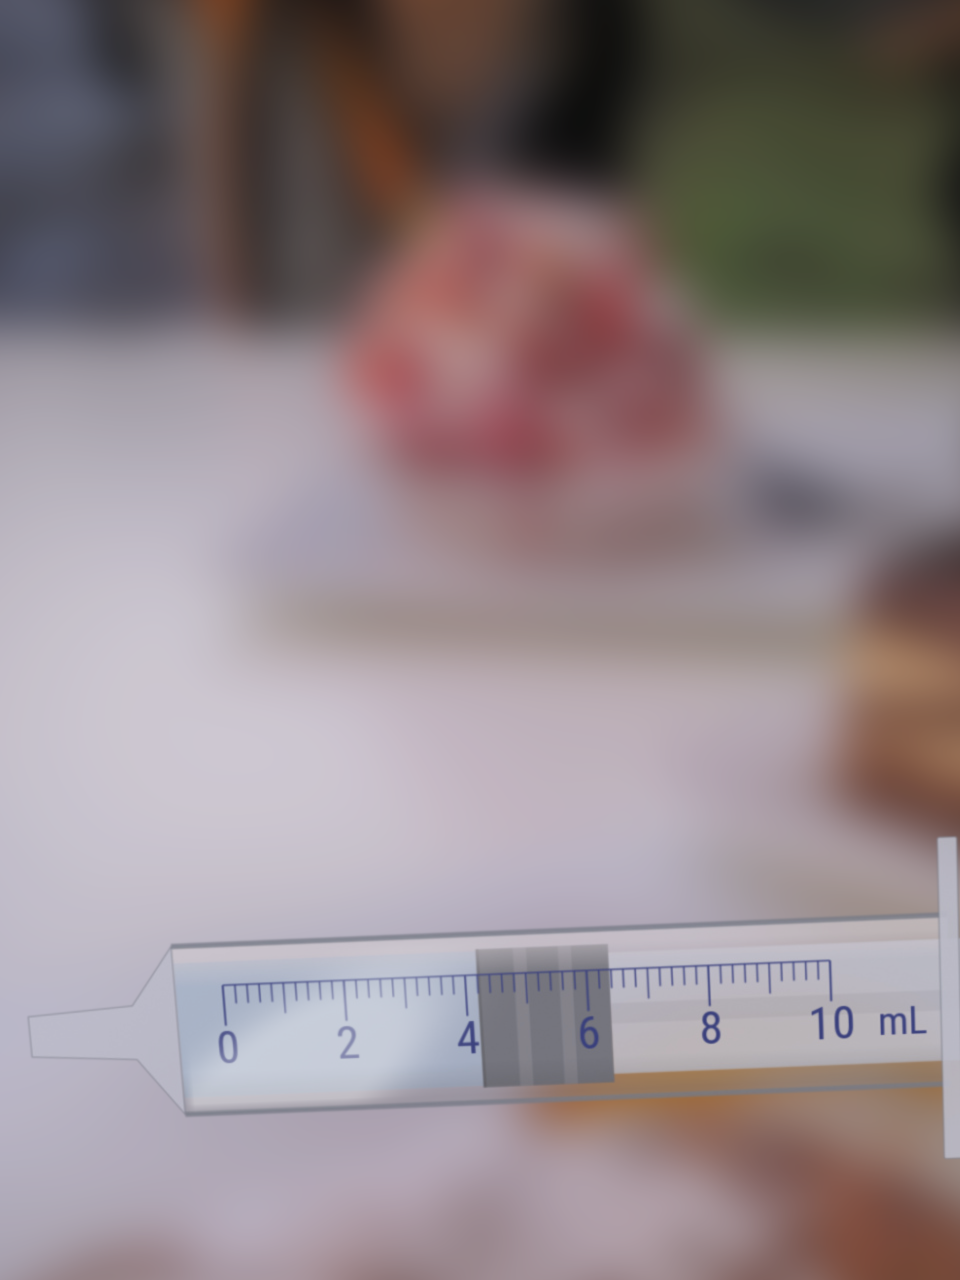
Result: **4.2** mL
